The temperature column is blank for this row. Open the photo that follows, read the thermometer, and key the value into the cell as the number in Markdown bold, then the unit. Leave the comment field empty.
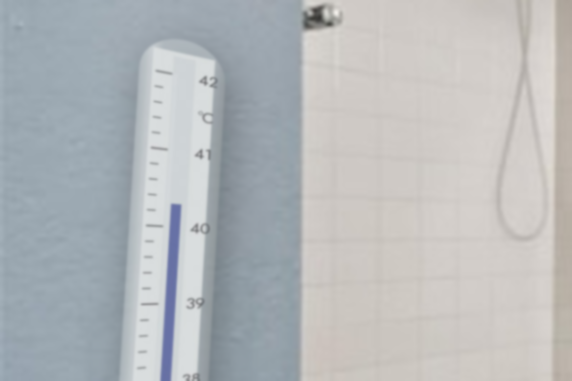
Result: **40.3** °C
